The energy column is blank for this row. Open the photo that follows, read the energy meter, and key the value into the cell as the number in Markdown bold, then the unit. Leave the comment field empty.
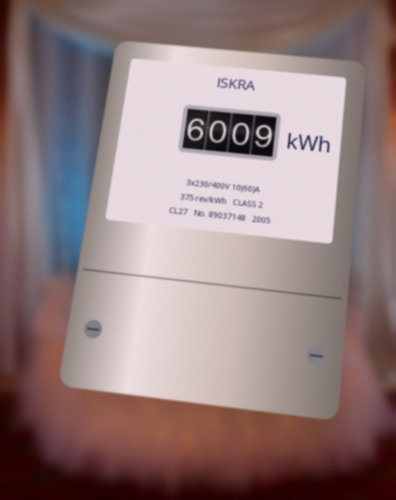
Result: **6009** kWh
